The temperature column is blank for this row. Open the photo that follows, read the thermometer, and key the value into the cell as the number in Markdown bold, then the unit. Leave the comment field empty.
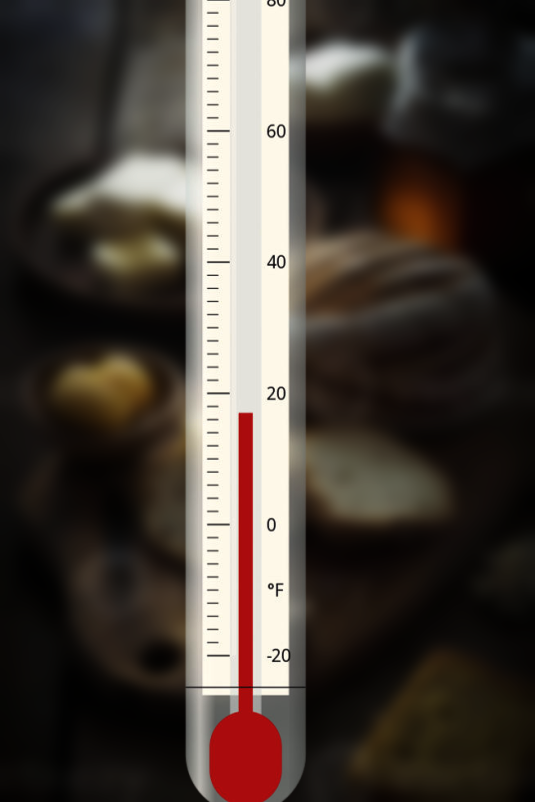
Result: **17** °F
